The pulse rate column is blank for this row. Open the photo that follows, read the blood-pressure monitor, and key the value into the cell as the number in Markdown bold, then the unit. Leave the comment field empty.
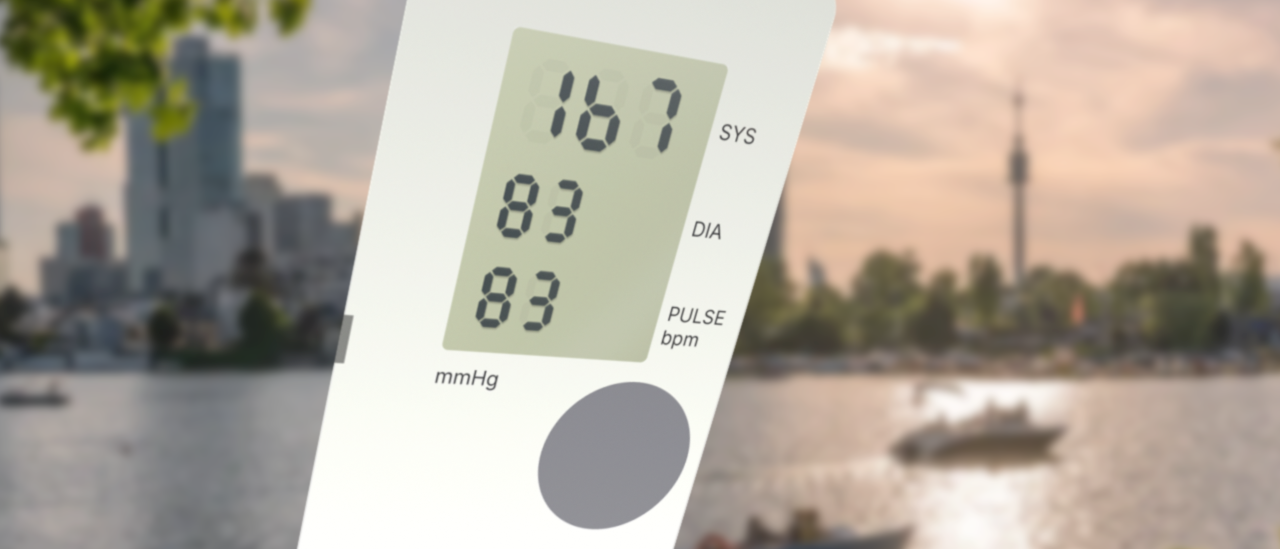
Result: **83** bpm
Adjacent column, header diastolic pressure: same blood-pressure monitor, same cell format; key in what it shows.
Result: **83** mmHg
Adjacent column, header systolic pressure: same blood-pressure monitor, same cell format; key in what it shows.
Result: **167** mmHg
